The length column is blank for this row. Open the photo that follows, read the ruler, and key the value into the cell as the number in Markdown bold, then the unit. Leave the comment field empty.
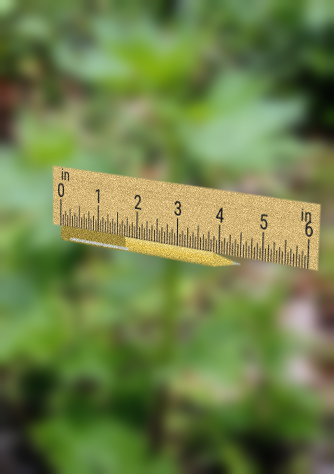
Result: **4.5** in
